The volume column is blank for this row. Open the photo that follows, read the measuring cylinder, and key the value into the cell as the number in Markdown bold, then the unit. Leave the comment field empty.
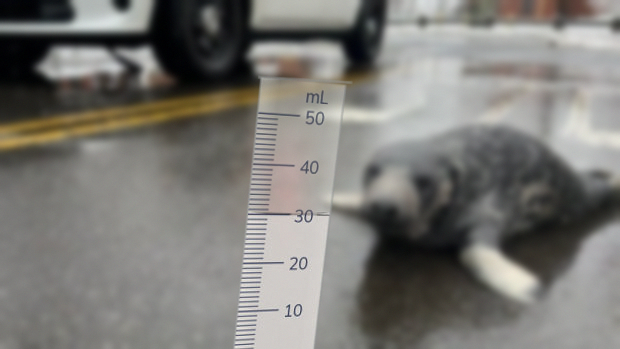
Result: **30** mL
